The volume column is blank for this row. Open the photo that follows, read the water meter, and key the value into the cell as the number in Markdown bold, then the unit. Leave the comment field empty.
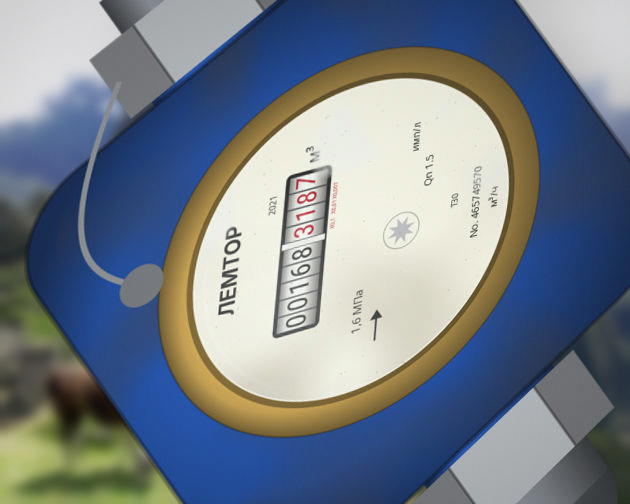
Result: **168.3187** m³
